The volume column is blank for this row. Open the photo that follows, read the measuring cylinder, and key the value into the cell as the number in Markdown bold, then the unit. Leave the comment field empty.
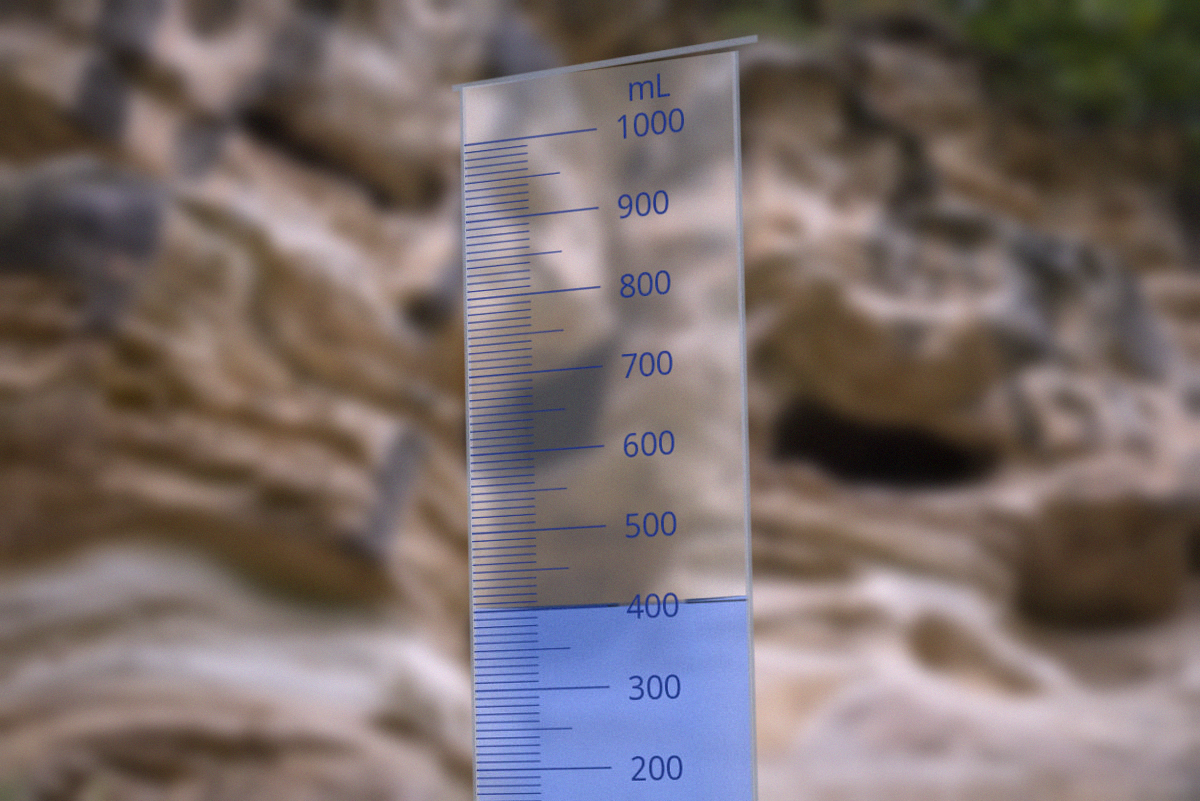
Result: **400** mL
